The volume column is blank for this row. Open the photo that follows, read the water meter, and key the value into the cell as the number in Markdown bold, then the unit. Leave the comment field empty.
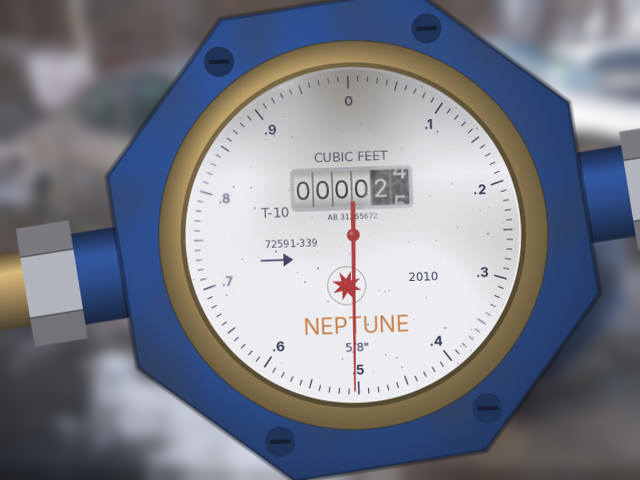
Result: **24.50** ft³
